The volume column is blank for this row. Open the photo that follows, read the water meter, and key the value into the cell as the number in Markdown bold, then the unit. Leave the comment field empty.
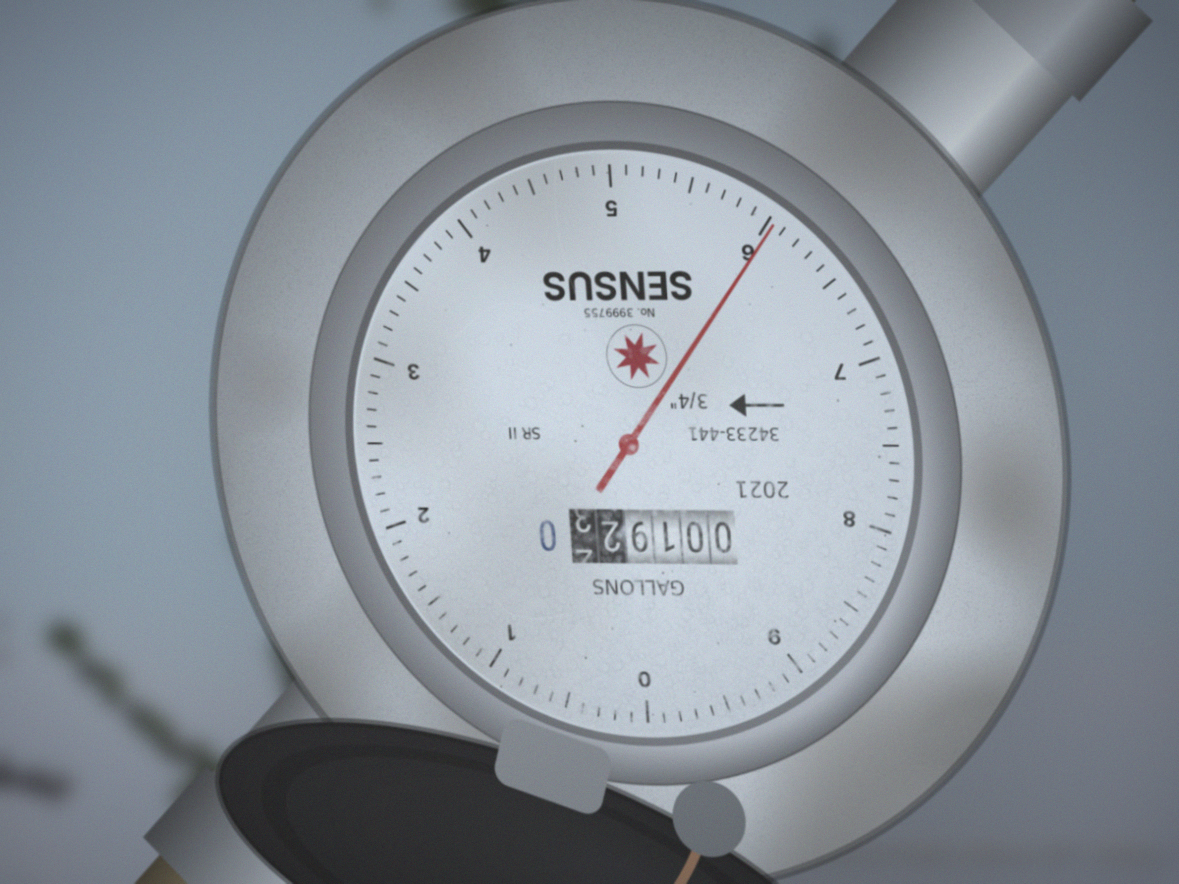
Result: **19226.0** gal
